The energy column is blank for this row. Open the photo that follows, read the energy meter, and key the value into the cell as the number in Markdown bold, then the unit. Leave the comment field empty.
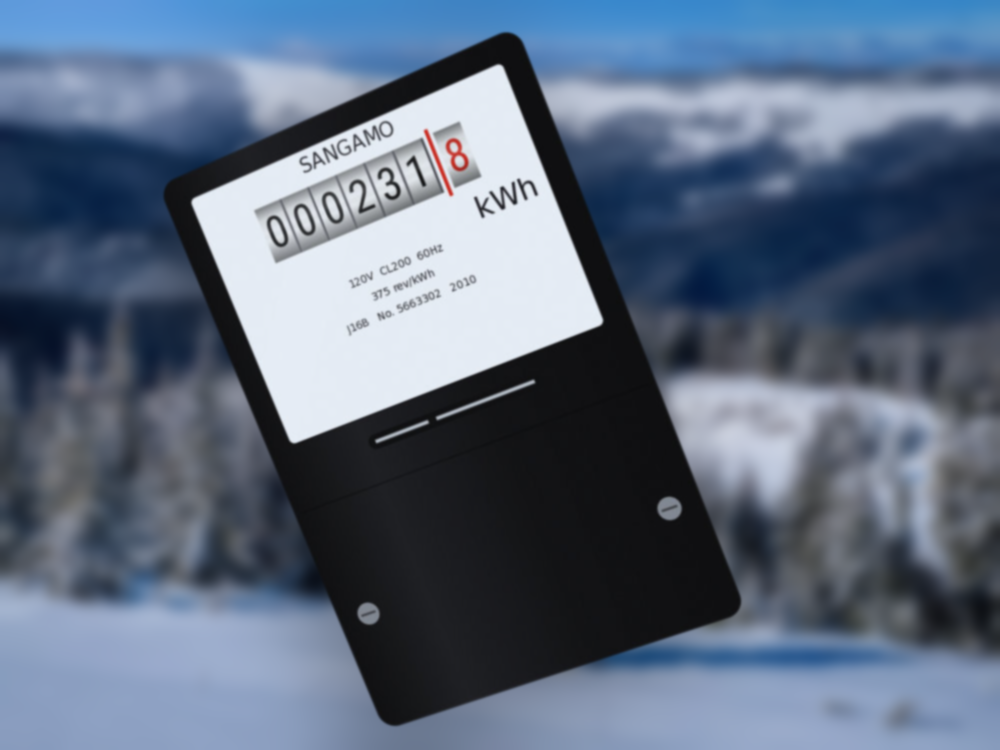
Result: **231.8** kWh
